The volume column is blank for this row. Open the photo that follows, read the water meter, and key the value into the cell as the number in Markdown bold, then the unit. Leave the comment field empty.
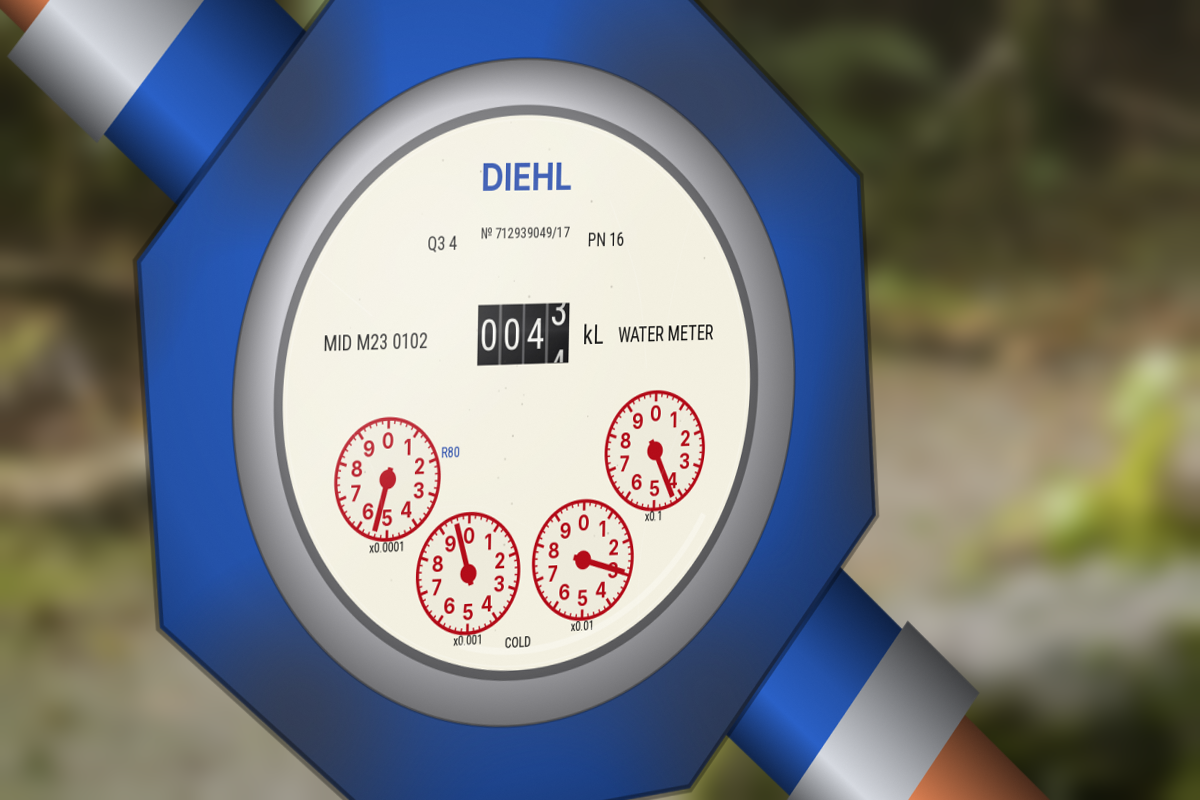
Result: **43.4295** kL
